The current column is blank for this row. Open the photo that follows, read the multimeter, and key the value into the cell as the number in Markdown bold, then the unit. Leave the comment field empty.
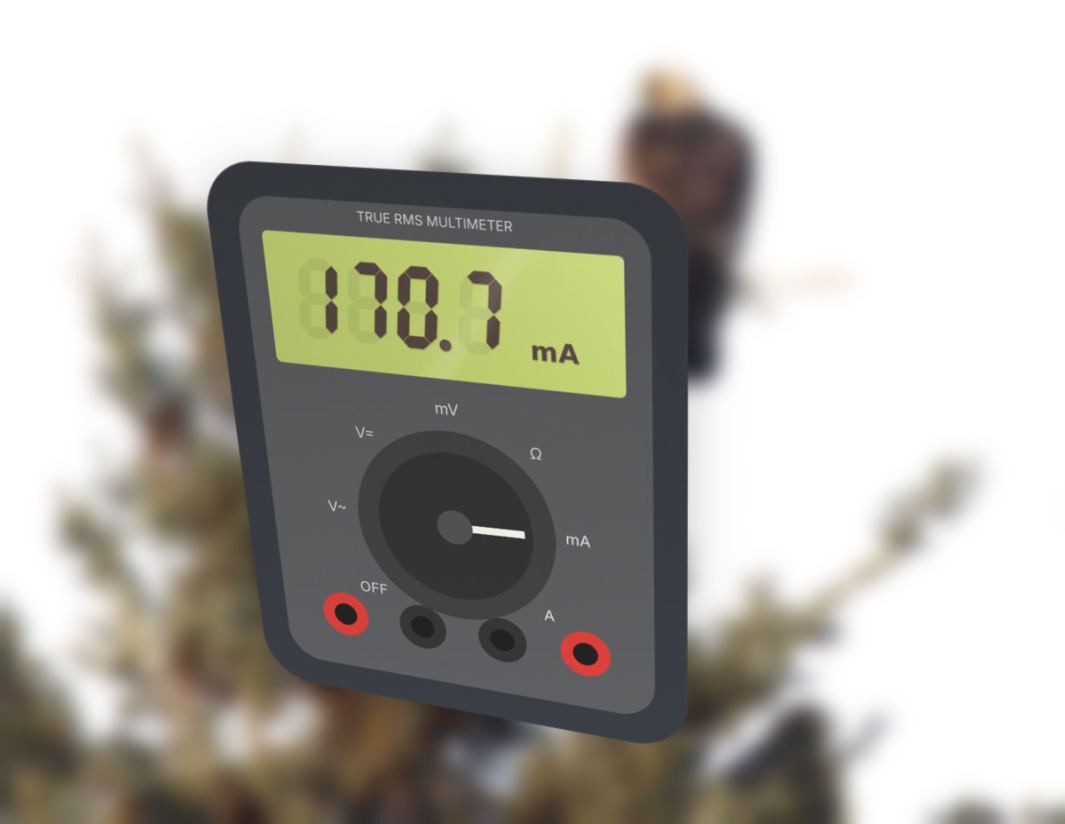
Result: **170.7** mA
